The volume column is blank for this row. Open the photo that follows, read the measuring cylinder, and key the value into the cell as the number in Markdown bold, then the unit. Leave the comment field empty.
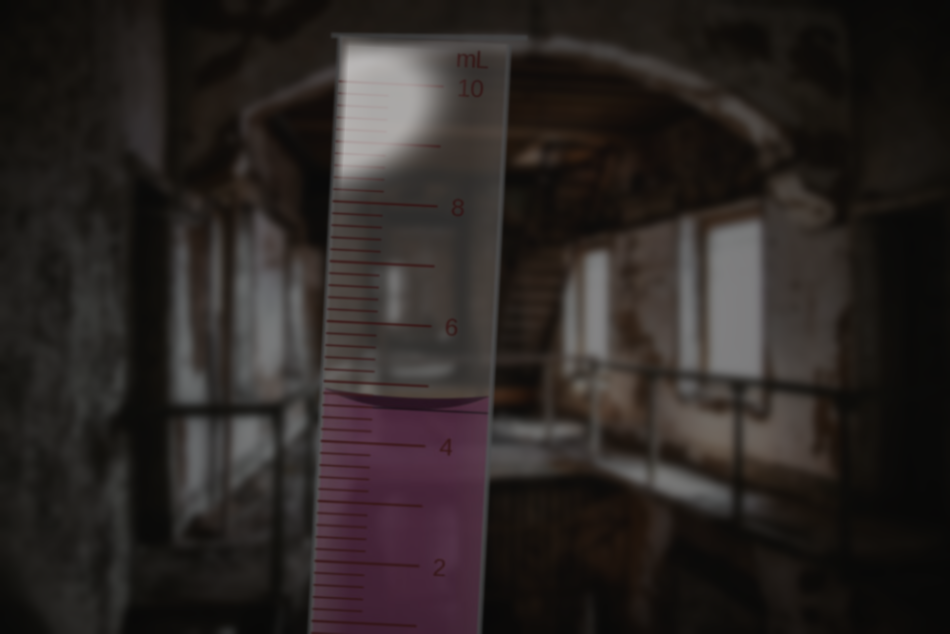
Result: **4.6** mL
